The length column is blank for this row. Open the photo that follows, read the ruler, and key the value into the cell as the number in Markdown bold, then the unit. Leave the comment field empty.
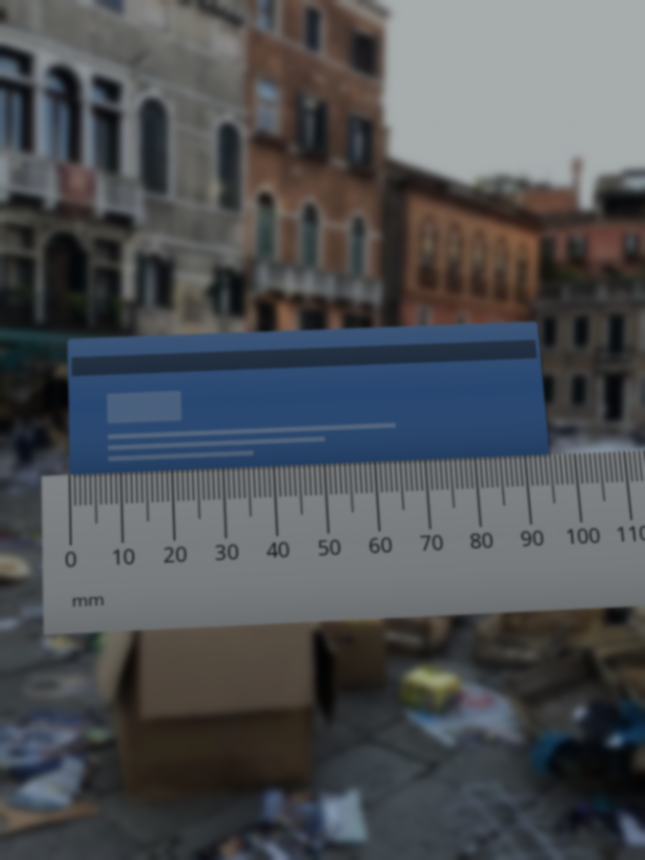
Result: **95** mm
